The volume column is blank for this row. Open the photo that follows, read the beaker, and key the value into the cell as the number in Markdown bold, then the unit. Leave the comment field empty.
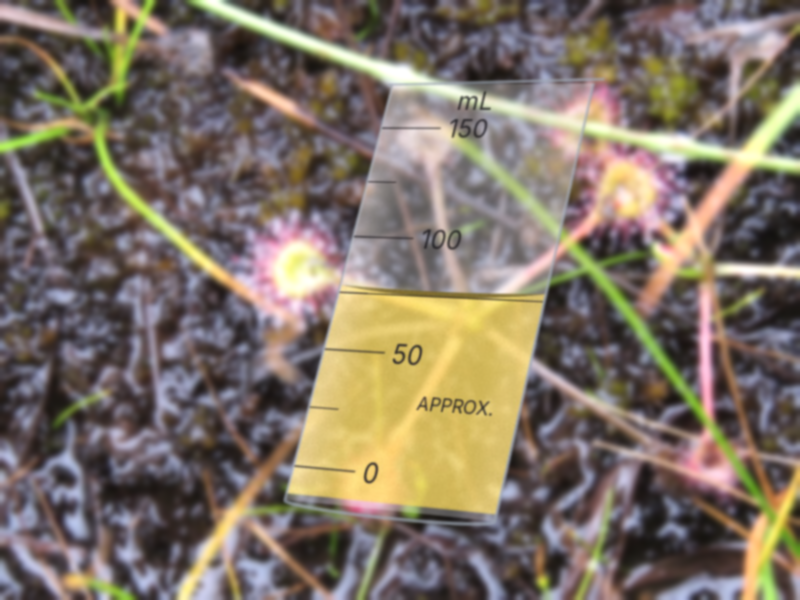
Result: **75** mL
